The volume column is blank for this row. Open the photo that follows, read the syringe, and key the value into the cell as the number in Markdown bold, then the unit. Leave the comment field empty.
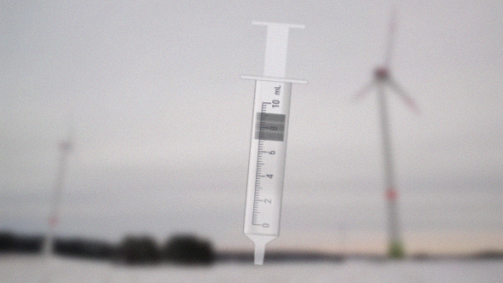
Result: **7** mL
